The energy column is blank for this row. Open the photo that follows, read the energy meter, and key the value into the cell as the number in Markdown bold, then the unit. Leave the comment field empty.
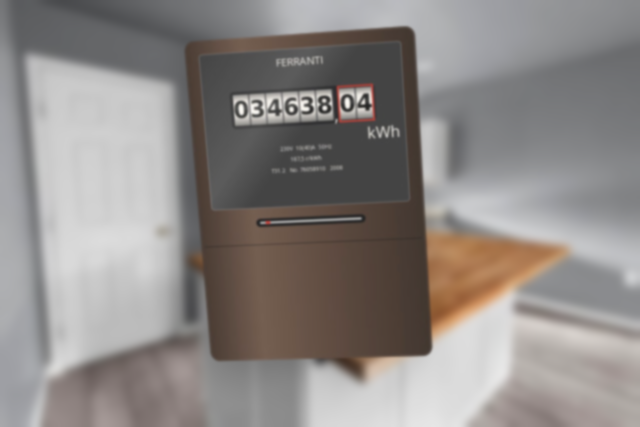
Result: **34638.04** kWh
